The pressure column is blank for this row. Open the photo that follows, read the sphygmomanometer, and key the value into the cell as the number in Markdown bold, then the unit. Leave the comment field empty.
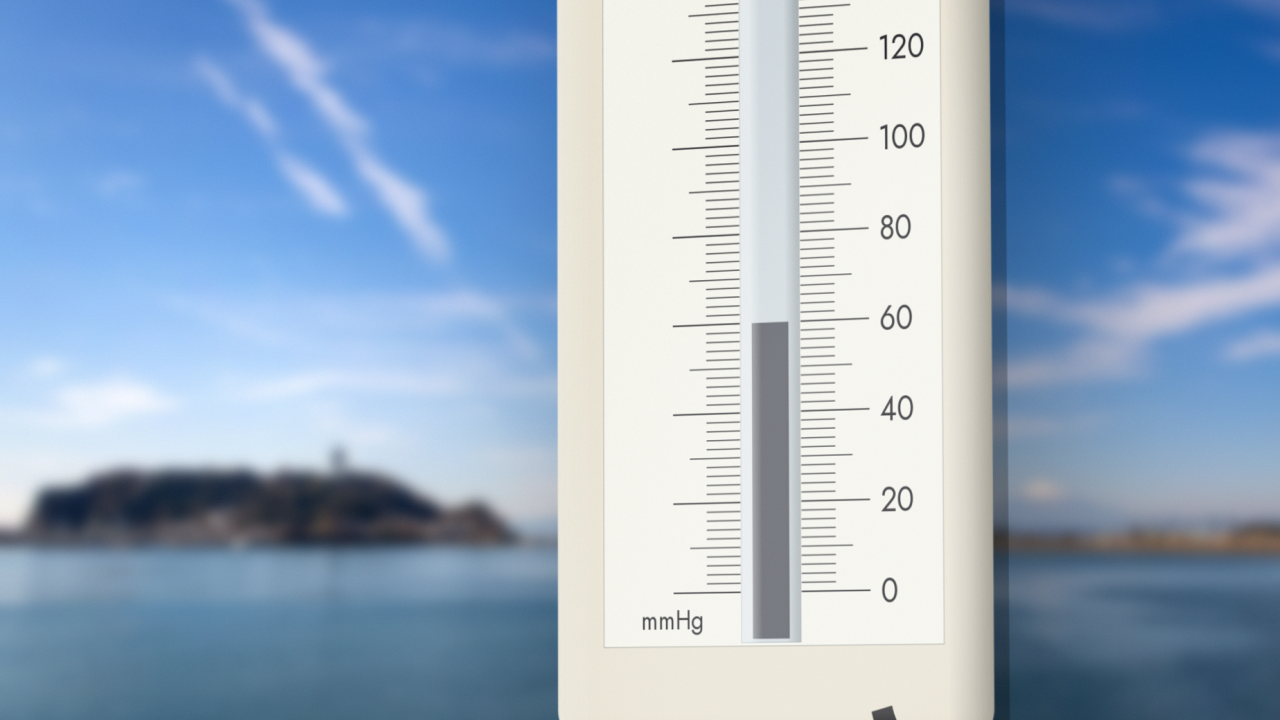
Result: **60** mmHg
